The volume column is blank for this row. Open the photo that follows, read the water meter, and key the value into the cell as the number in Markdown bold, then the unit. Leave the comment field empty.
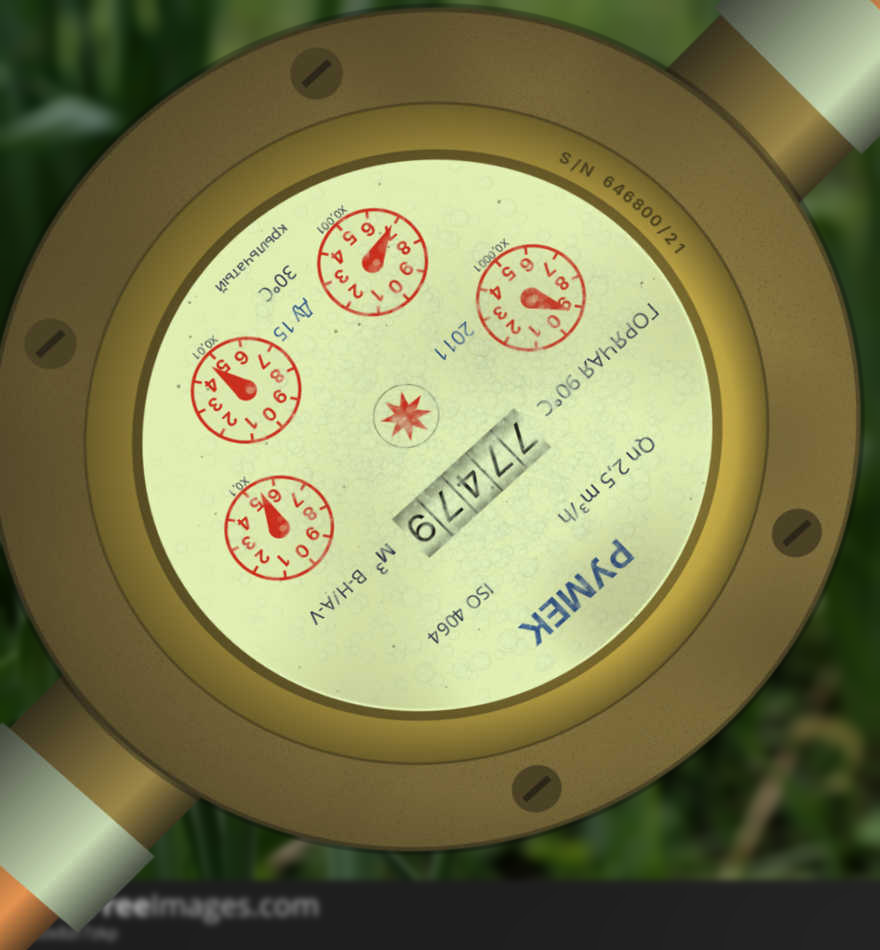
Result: **77479.5469** m³
